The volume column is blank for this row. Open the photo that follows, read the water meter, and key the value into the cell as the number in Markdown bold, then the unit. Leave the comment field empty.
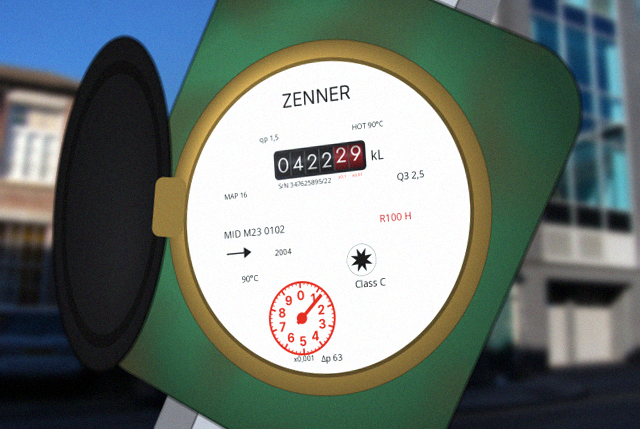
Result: **422.291** kL
